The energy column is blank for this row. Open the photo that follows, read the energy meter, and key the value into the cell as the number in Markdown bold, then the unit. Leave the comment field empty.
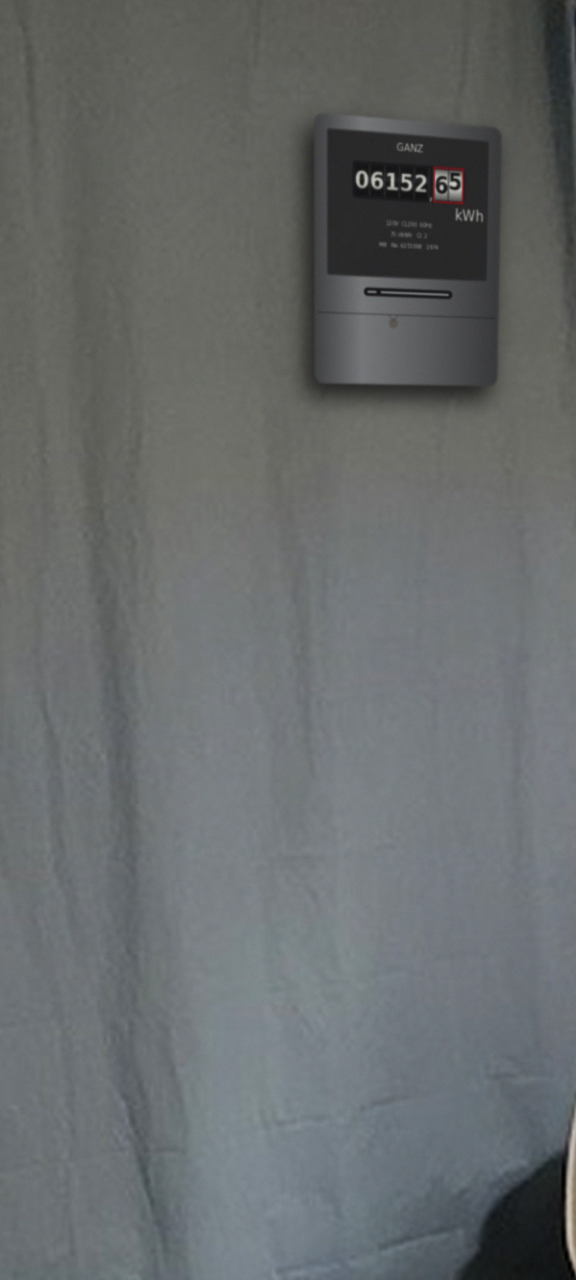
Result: **6152.65** kWh
